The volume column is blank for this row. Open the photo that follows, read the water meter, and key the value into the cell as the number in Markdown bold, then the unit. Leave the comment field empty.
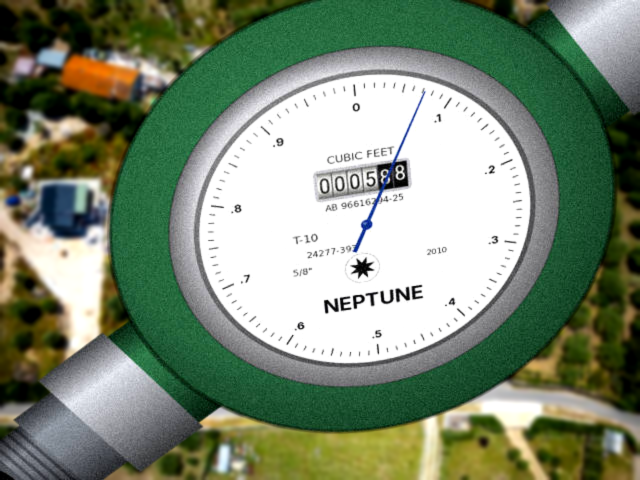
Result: **588.07** ft³
